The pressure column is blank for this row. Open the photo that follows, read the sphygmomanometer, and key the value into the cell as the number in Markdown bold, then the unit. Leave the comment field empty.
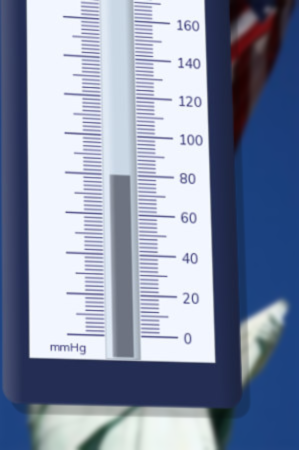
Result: **80** mmHg
